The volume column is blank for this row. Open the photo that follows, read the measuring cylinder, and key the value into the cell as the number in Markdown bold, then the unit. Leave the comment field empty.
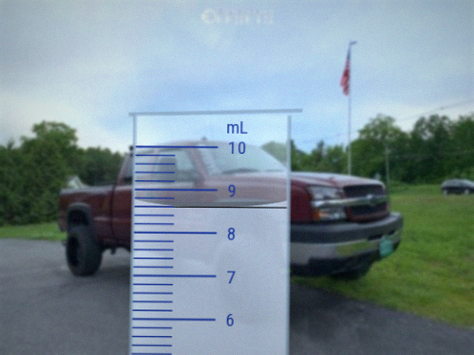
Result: **8.6** mL
